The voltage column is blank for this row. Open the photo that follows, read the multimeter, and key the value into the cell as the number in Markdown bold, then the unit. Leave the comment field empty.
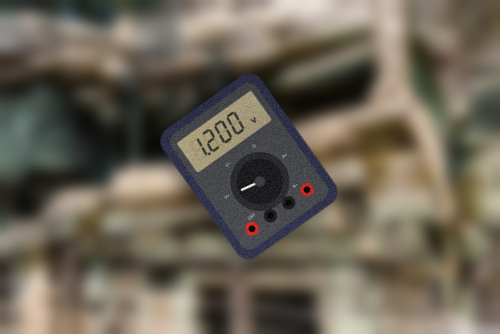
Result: **1.200** V
